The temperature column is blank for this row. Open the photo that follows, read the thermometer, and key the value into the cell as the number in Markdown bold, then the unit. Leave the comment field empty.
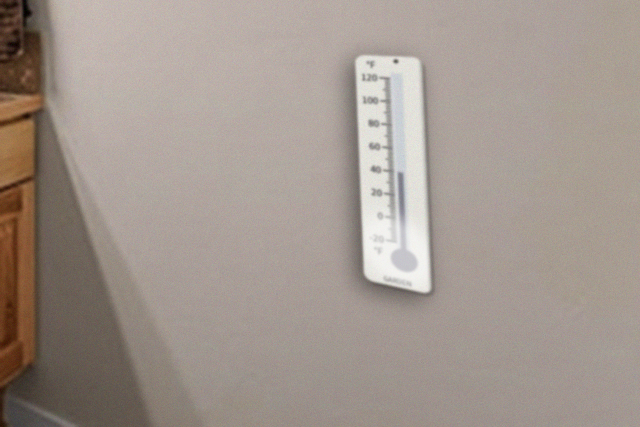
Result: **40** °F
